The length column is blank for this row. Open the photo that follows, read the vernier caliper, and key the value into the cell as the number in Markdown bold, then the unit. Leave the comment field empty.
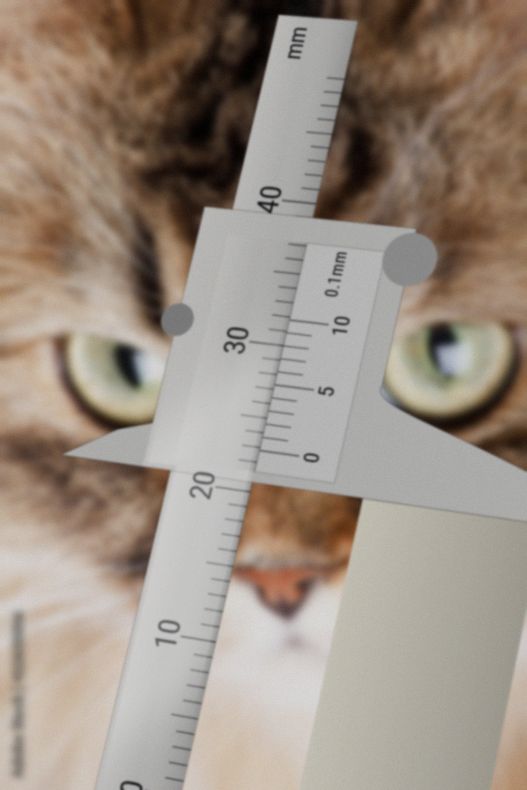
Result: **22.8** mm
